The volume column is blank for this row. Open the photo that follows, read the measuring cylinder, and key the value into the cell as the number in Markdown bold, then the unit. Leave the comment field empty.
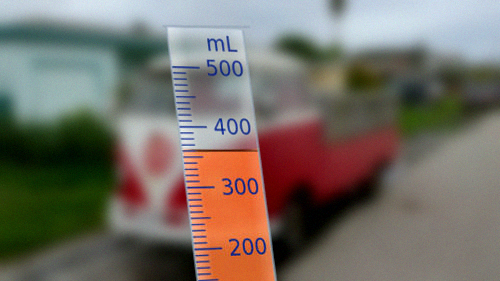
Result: **360** mL
